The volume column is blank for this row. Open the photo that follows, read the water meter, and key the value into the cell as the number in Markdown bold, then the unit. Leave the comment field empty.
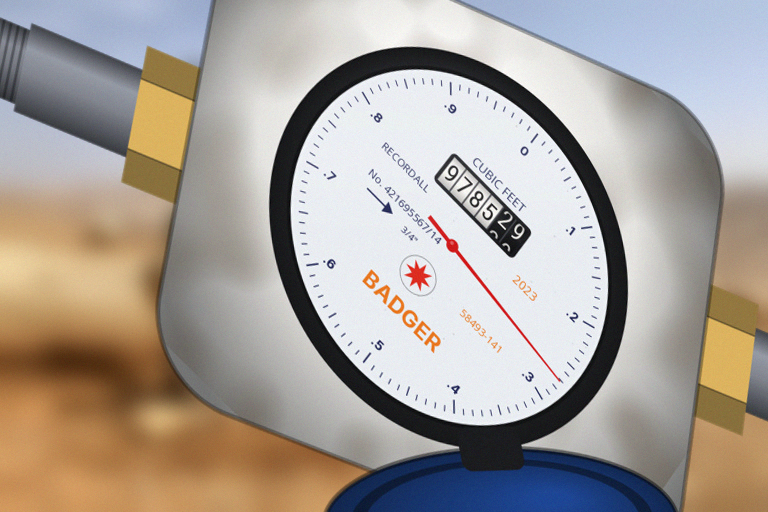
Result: **978529.27** ft³
